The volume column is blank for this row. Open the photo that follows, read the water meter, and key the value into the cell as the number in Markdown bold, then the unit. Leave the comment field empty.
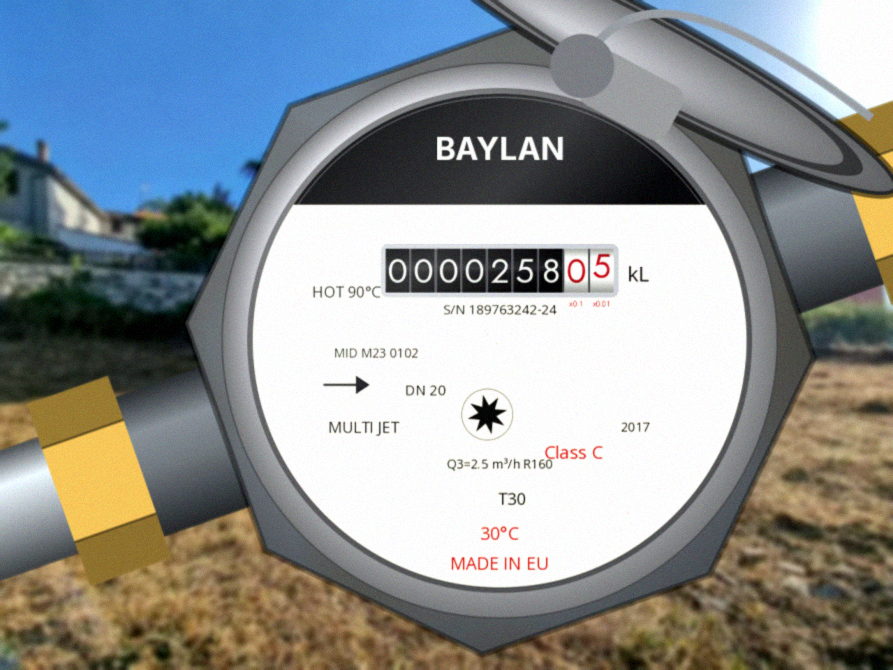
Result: **258.05** kL
